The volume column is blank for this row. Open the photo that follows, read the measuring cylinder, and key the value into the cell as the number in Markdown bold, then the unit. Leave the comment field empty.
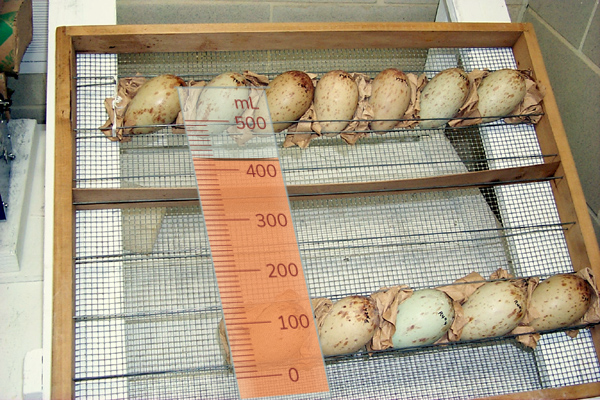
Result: **420** mL
